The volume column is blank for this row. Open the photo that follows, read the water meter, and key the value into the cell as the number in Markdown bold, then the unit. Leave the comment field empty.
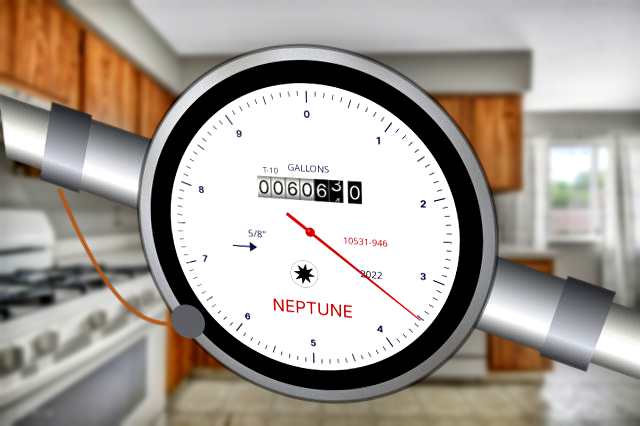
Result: **60633.5** gal
